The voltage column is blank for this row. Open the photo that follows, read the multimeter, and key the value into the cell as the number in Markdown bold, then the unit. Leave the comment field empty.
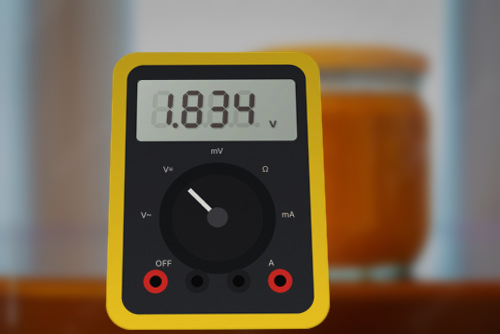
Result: **1.834** V
